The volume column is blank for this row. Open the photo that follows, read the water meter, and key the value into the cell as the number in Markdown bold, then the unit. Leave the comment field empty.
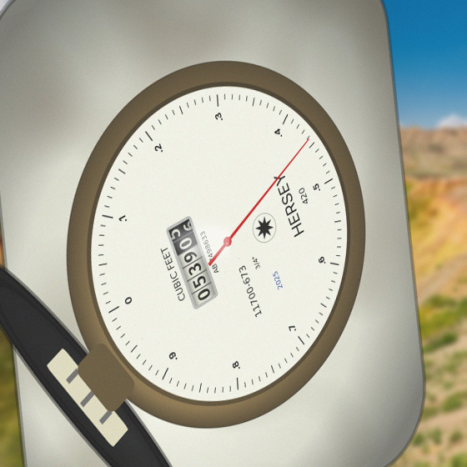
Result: **53905.44** ft³
